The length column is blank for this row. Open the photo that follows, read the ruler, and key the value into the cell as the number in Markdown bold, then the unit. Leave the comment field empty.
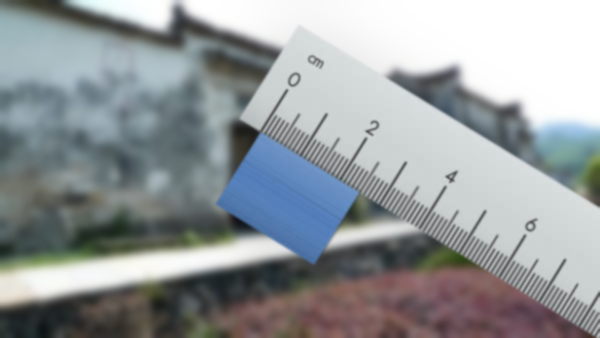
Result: **2.5** cm
